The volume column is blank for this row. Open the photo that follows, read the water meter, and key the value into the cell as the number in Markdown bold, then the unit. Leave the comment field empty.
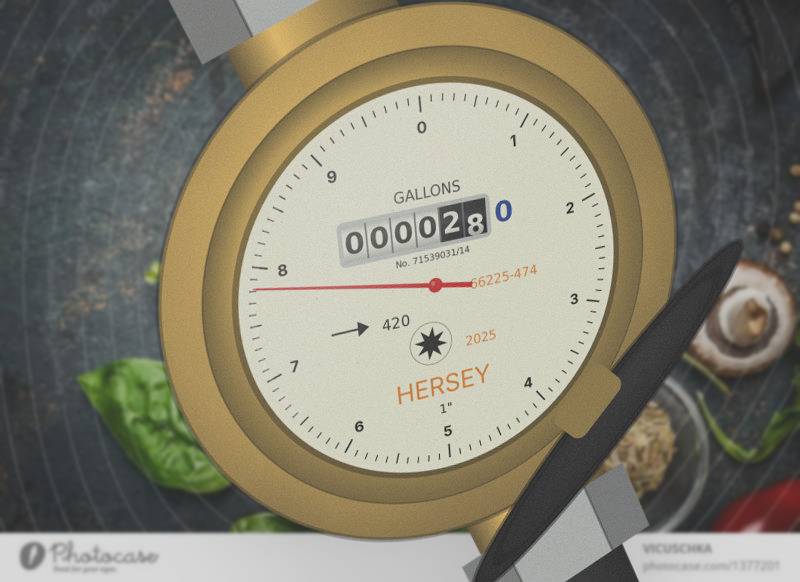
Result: **277.8** gal
